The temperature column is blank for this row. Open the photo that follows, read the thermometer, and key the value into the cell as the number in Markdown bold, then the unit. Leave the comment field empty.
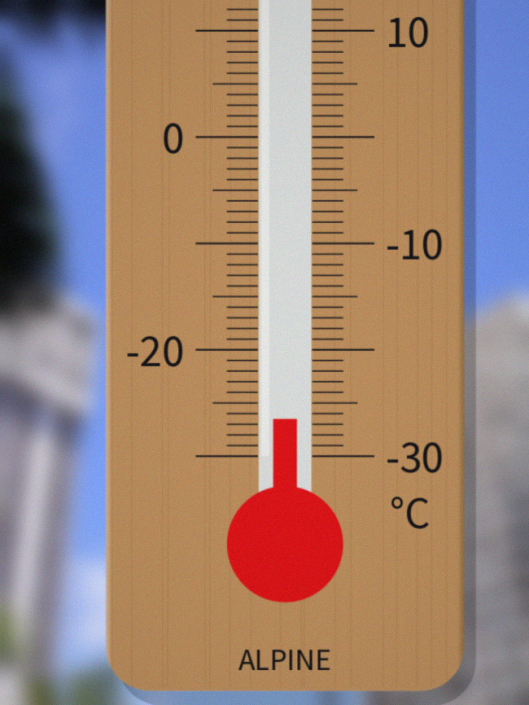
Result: **-26.5** °C
